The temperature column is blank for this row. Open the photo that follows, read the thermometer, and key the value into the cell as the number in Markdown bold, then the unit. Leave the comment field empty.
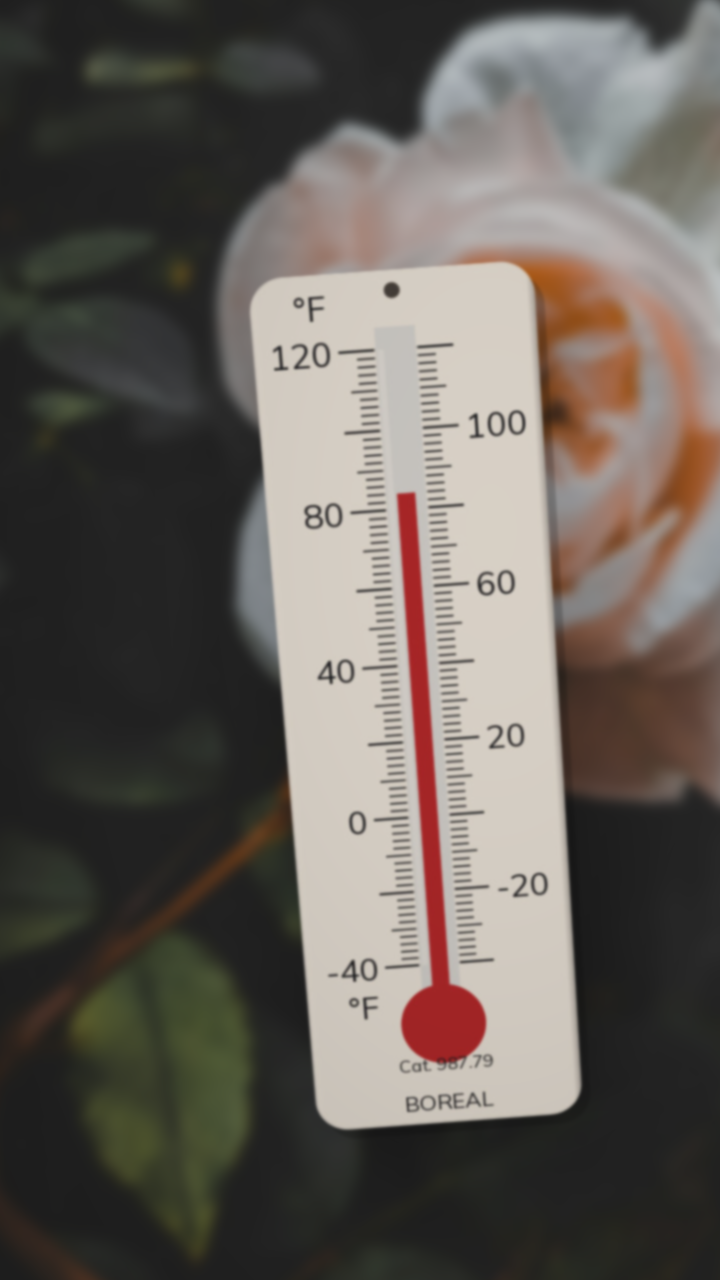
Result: **84** °F
